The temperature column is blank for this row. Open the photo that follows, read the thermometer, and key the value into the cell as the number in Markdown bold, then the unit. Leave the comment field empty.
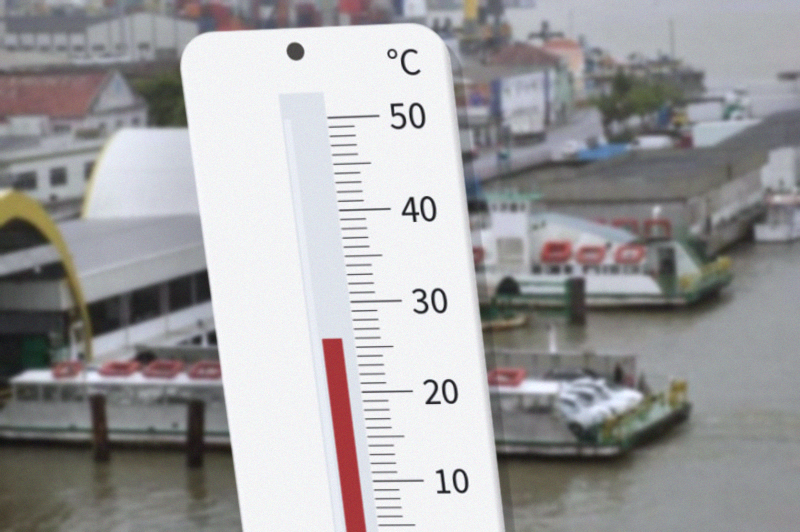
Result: **26** °C
